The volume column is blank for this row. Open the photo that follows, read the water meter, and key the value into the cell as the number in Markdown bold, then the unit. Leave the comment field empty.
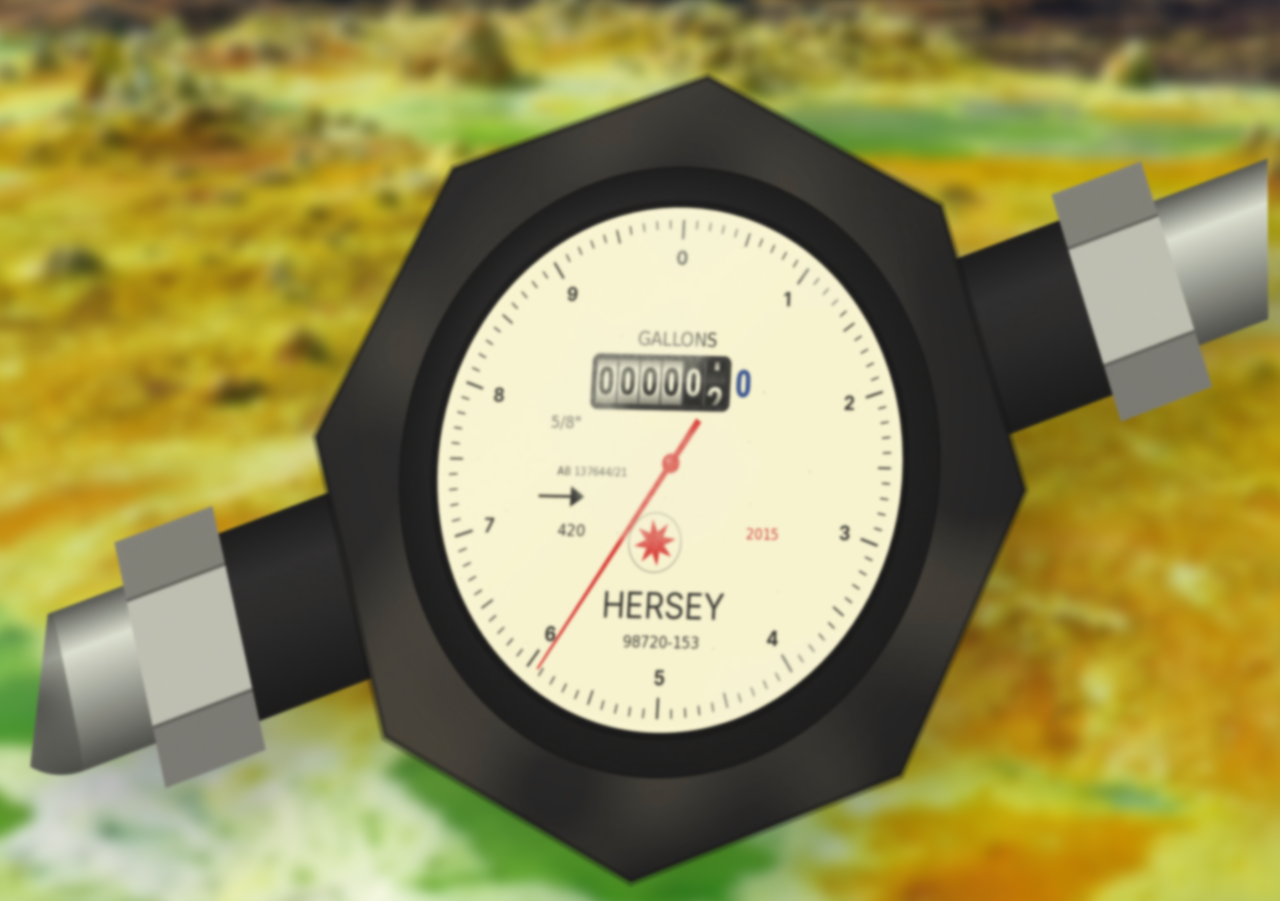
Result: **15.9** gal
